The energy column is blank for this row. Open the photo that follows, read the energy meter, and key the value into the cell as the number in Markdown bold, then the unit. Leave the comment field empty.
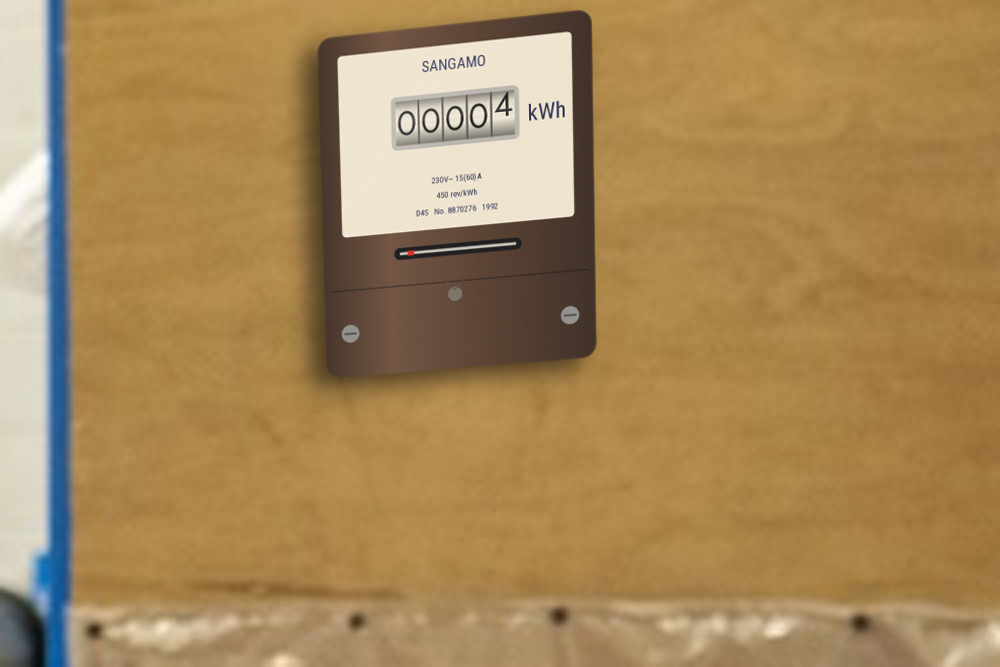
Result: **4** kWh
